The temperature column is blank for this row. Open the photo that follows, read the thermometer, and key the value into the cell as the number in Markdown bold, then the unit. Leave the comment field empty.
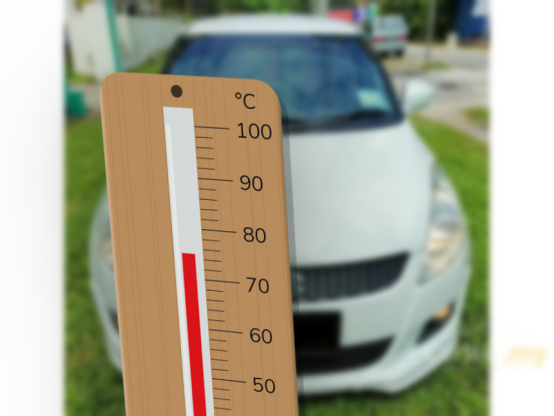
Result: **75** °C
